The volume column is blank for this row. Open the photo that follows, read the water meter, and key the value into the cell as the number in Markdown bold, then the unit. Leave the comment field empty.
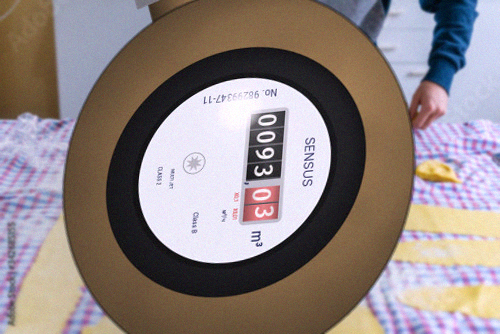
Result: **93.03** m³
